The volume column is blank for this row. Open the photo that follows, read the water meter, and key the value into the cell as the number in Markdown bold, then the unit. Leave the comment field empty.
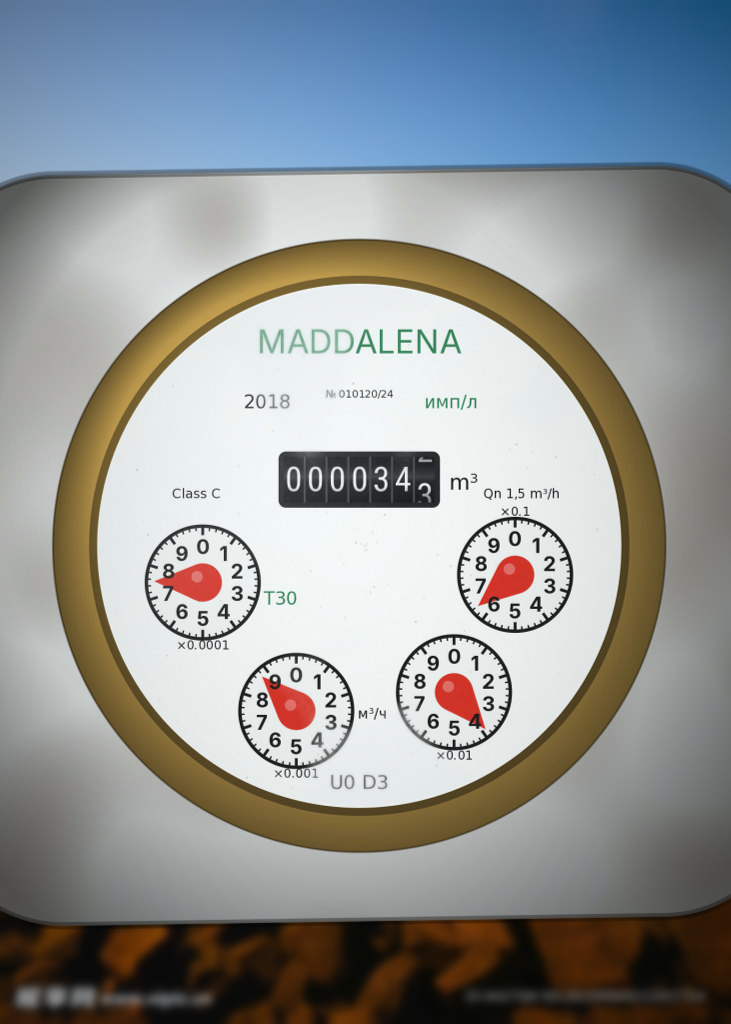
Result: **342.6387** m³
